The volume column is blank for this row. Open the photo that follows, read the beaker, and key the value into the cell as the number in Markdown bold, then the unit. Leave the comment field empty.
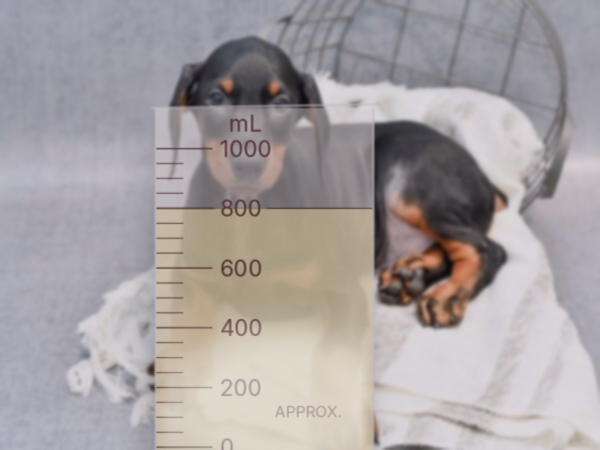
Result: **800** mL
